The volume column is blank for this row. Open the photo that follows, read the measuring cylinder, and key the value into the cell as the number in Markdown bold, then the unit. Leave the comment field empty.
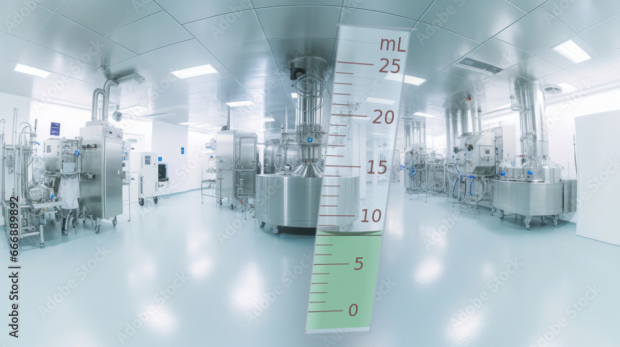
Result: **8** mL
